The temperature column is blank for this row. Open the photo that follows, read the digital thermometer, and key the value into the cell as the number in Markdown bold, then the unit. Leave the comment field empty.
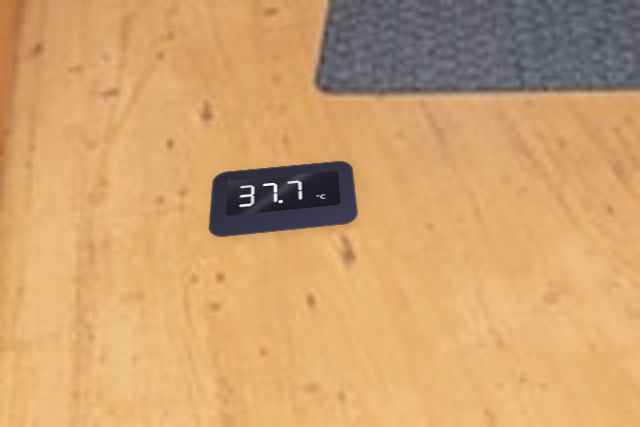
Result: **37.7** °C
